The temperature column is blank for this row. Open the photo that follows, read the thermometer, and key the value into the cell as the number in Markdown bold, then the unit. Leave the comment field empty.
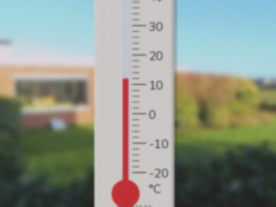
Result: **12** °C
